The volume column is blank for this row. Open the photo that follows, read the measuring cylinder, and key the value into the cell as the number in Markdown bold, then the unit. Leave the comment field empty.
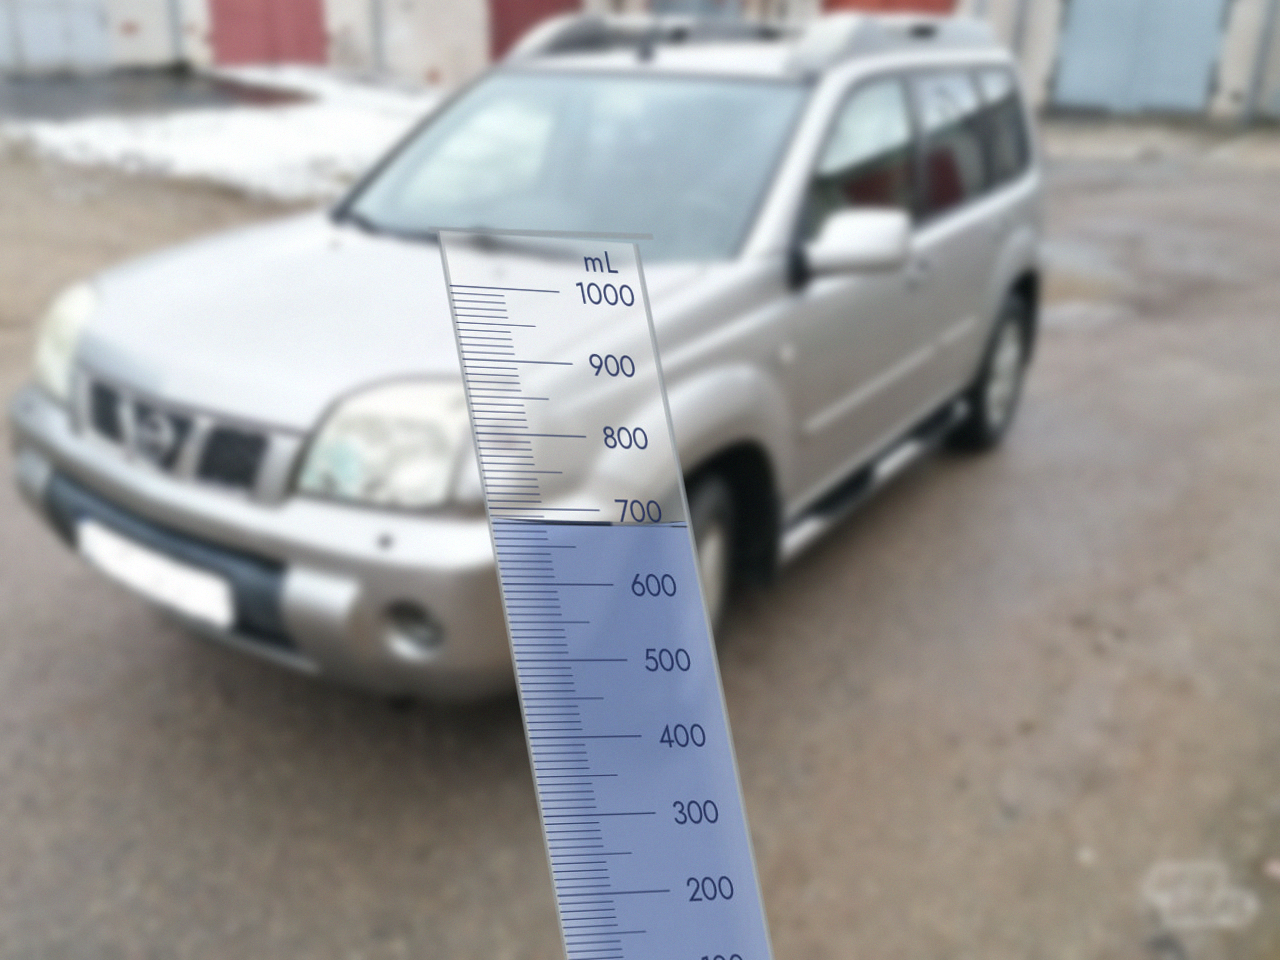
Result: **680** mL
